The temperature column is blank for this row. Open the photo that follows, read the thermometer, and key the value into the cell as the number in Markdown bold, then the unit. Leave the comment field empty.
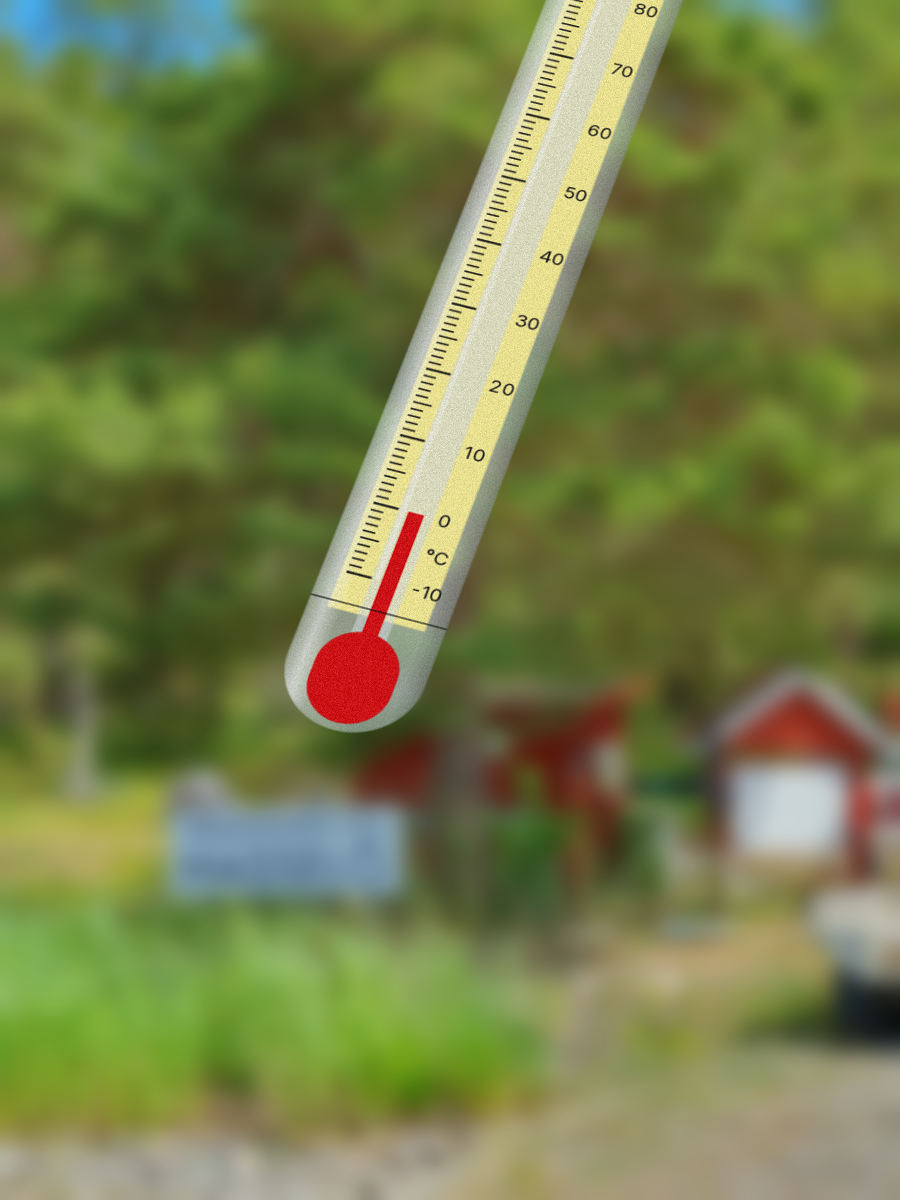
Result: **0** °C
